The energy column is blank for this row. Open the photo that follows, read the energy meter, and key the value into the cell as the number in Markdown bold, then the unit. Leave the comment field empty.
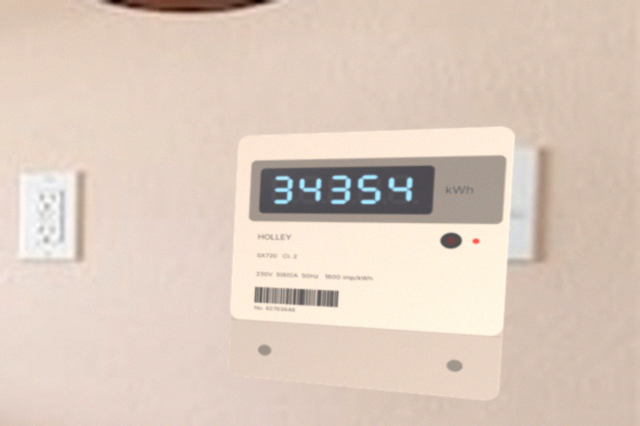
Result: **34354** kWh
